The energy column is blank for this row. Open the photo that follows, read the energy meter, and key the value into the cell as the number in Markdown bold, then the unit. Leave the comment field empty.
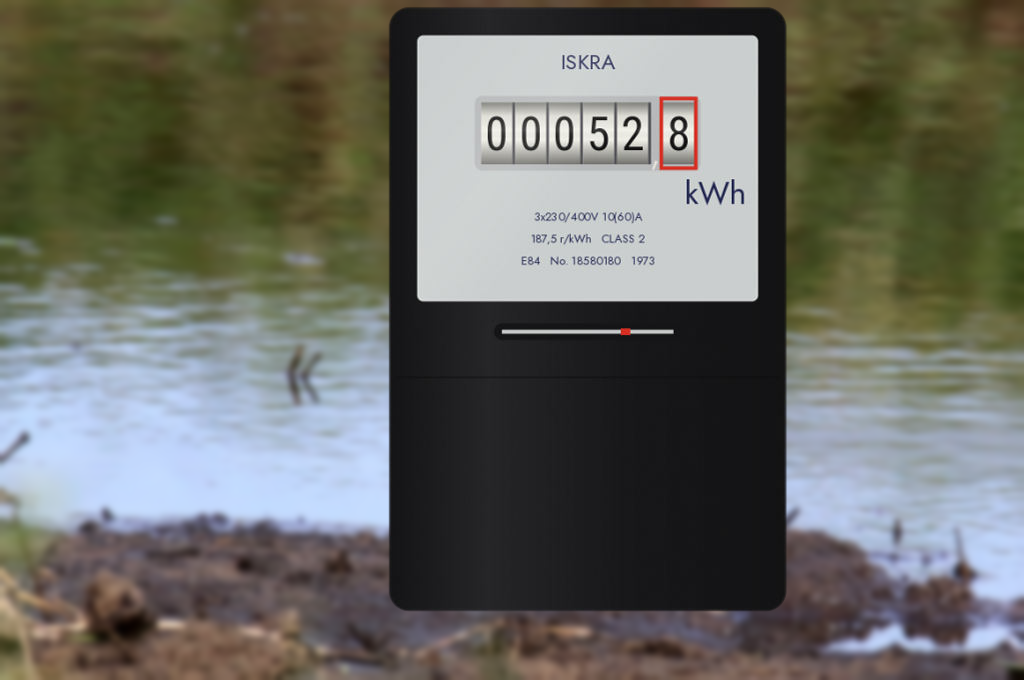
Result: **52.8** kWh
